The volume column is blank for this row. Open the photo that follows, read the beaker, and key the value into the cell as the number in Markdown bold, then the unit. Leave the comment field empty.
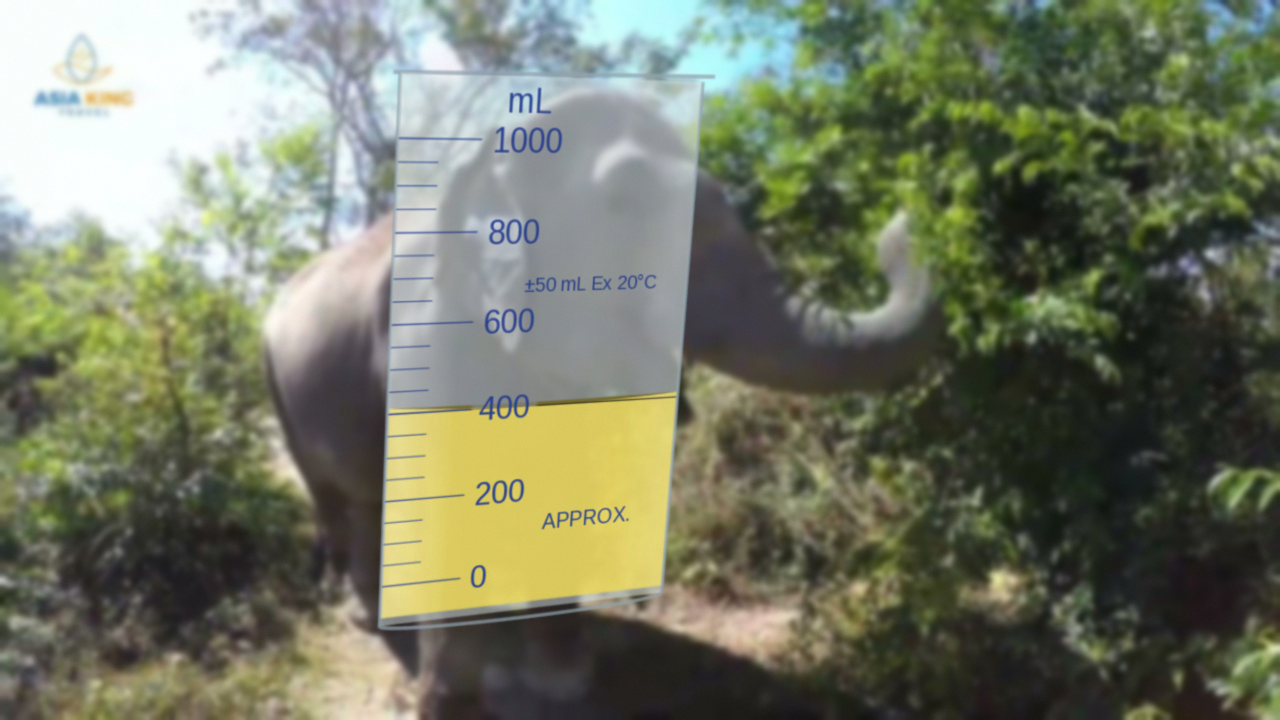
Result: **400** mL
